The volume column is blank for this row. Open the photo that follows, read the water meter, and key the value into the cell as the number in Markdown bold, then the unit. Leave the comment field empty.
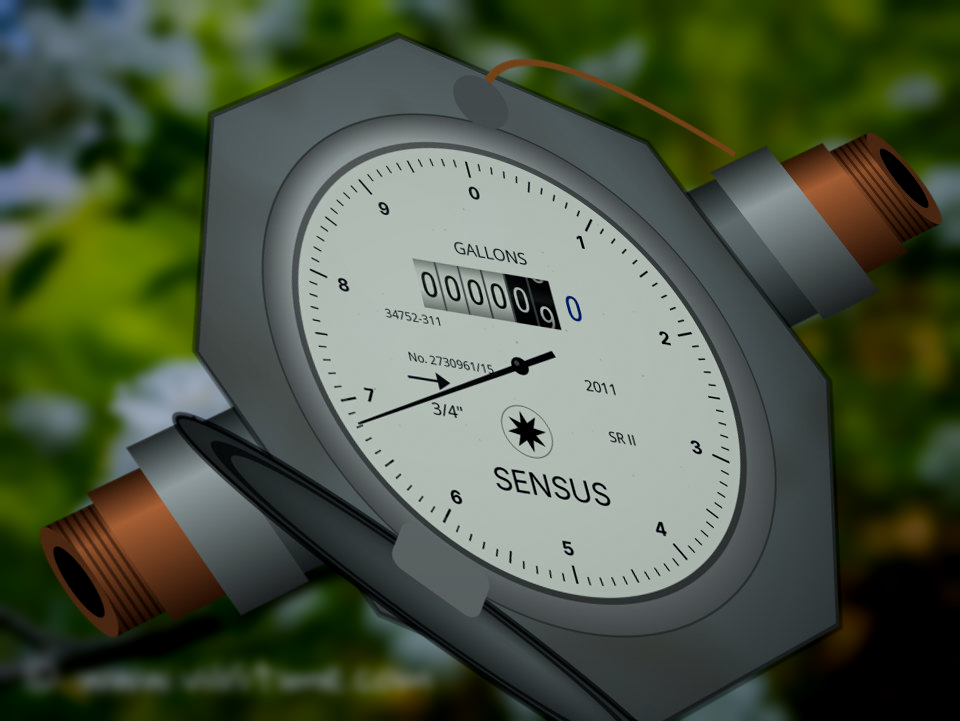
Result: **86.8** gal
